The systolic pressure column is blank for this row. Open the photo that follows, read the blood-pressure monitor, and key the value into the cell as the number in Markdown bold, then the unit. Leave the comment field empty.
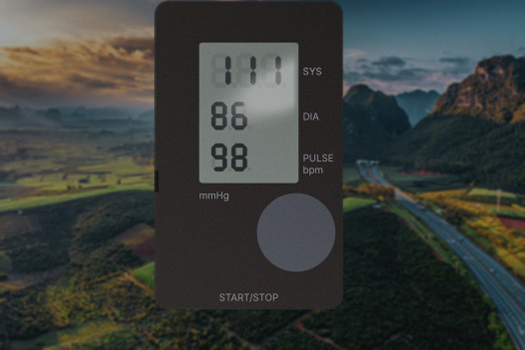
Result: **111** mmHg
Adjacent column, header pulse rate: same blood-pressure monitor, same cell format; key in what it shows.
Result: **98** bpm
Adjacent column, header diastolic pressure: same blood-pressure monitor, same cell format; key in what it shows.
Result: **86** mmHg
